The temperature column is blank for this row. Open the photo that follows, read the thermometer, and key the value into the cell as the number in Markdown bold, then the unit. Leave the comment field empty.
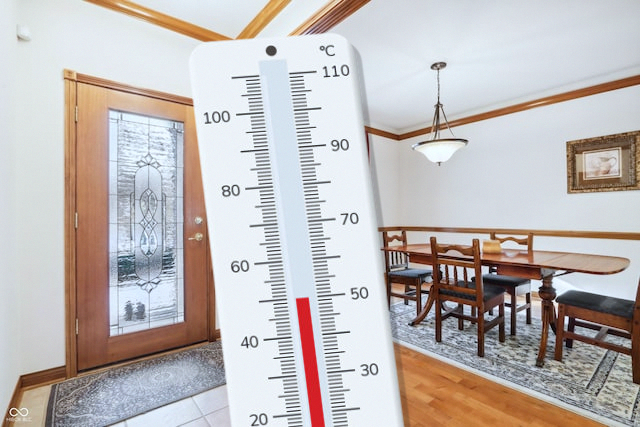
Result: **50** °C
